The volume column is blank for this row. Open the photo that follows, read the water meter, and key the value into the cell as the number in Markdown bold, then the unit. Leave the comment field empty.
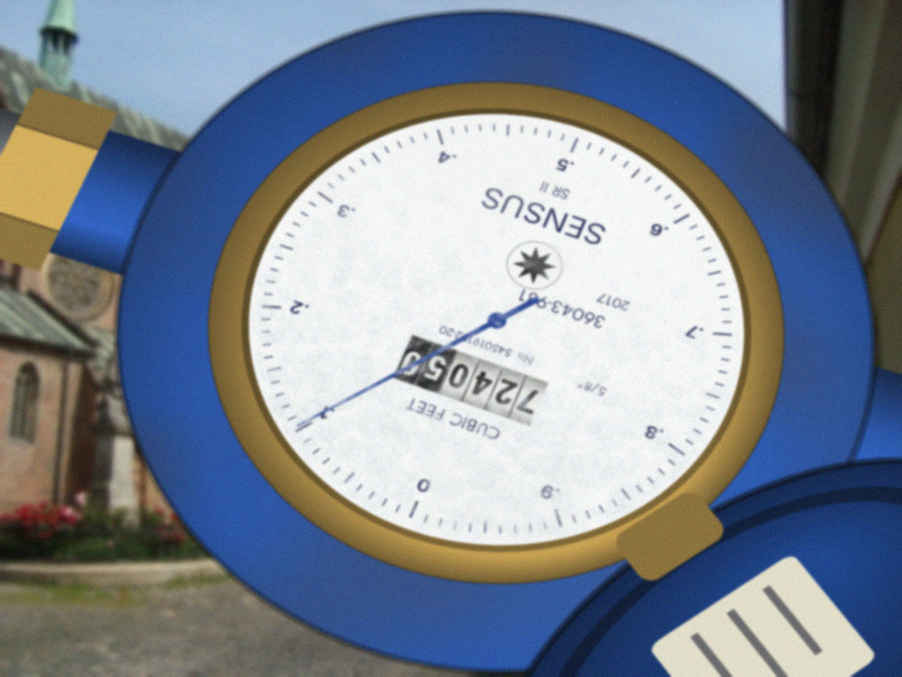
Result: **724050.10** ft³
